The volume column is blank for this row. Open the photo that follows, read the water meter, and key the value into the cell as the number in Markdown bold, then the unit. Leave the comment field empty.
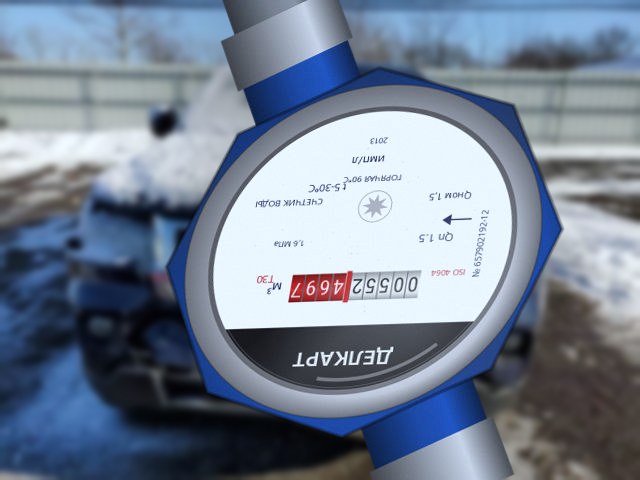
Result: **552.4697** m³
